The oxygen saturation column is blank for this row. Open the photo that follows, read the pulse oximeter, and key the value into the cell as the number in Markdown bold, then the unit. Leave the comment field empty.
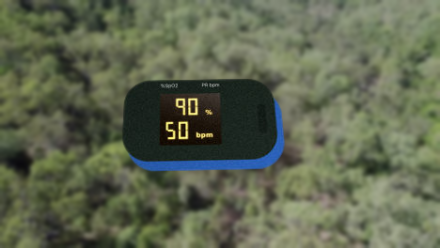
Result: **90** %
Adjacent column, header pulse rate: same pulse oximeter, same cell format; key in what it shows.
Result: **50** bpm
